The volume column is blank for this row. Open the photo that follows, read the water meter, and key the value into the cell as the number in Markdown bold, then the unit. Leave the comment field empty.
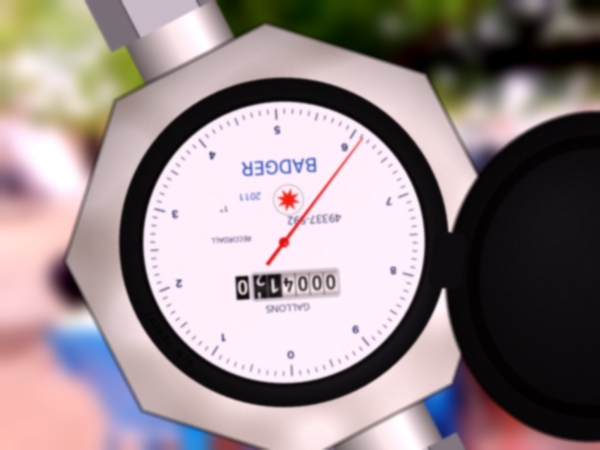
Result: **4116.1** gal
